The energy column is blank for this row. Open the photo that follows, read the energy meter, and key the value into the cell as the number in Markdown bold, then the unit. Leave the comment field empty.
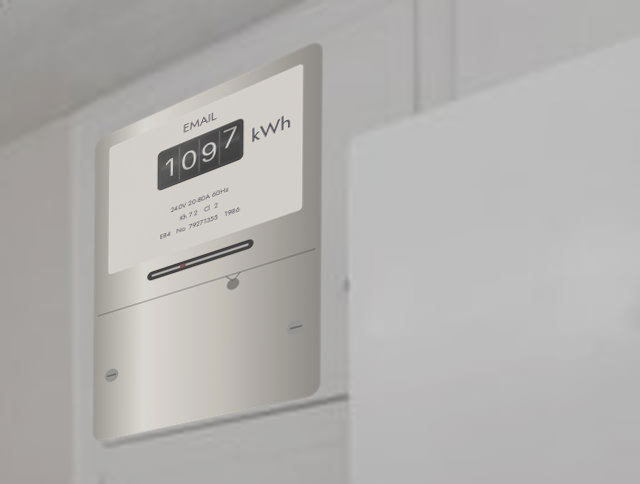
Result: **1097** kWh
